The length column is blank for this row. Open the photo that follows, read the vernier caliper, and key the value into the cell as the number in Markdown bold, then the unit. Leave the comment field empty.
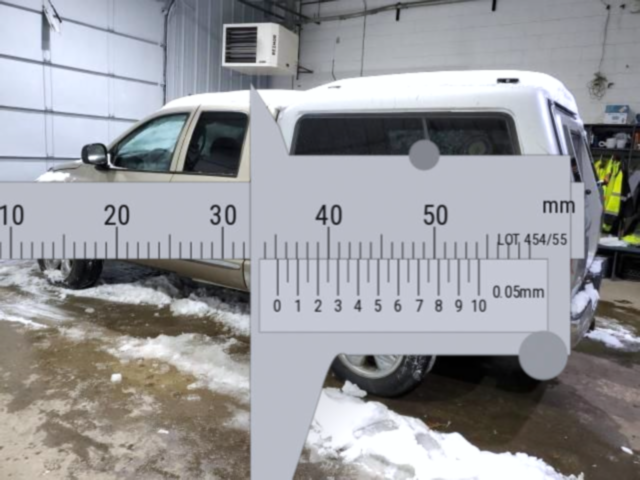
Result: **35.2** mm
